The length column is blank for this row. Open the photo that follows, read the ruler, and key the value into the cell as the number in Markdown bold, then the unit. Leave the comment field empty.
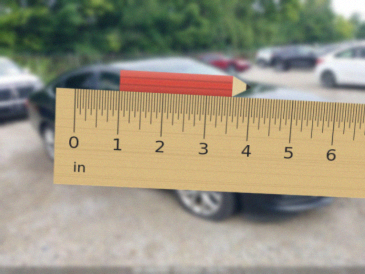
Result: **3** in
